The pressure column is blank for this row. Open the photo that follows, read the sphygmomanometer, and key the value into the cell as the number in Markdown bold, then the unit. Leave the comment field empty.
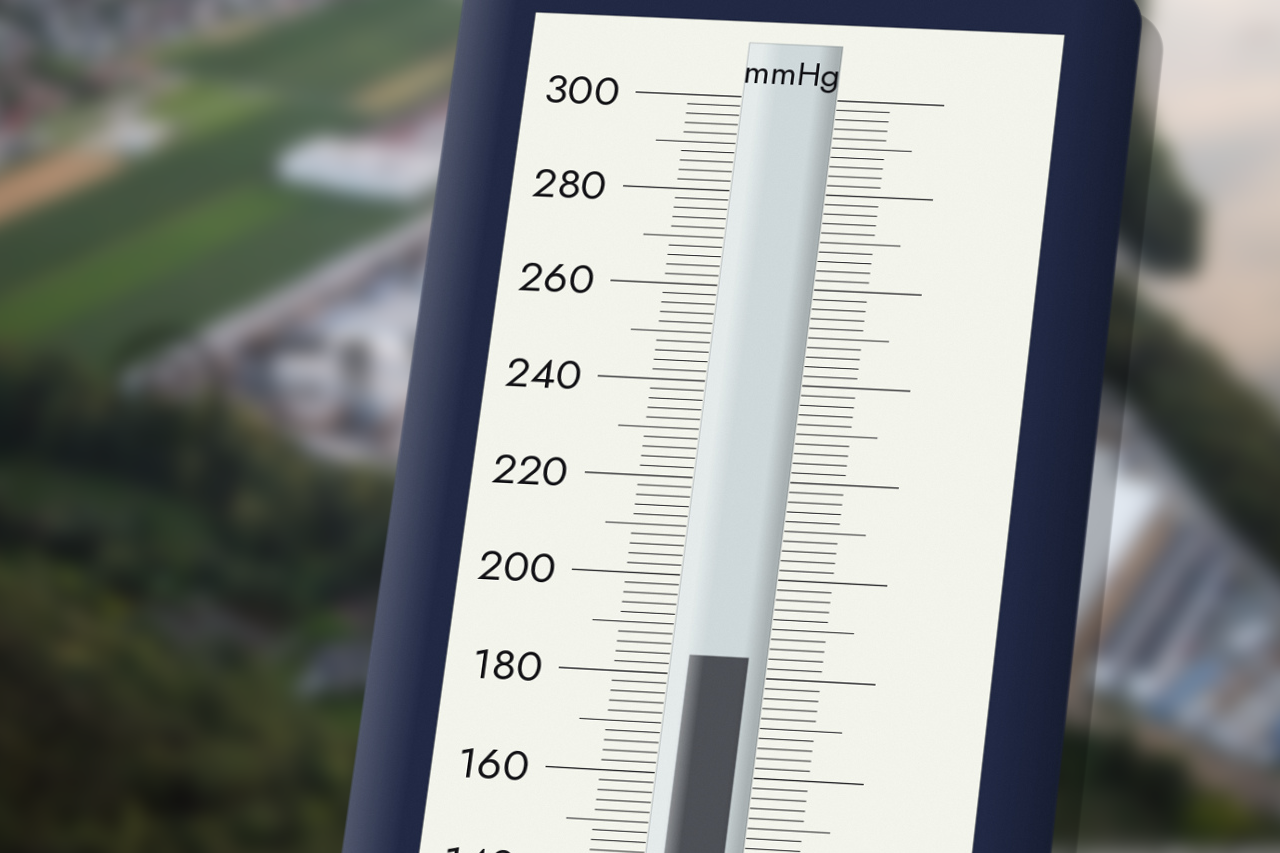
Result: **184** mmHg
